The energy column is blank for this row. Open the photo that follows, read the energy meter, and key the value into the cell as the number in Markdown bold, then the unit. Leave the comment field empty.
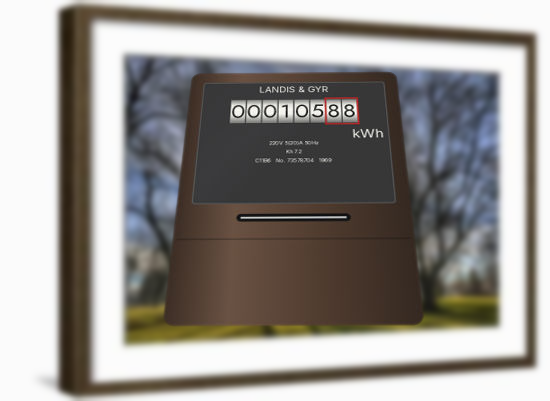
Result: **105.88** kWh
